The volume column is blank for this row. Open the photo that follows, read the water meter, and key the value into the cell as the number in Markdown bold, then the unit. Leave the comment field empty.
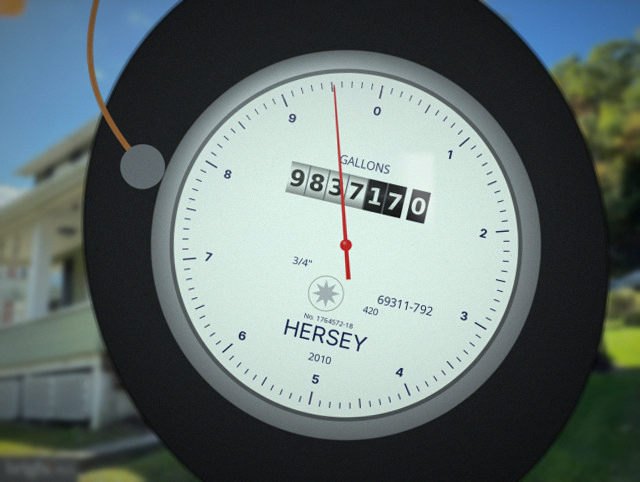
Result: **9837169.5** gal
